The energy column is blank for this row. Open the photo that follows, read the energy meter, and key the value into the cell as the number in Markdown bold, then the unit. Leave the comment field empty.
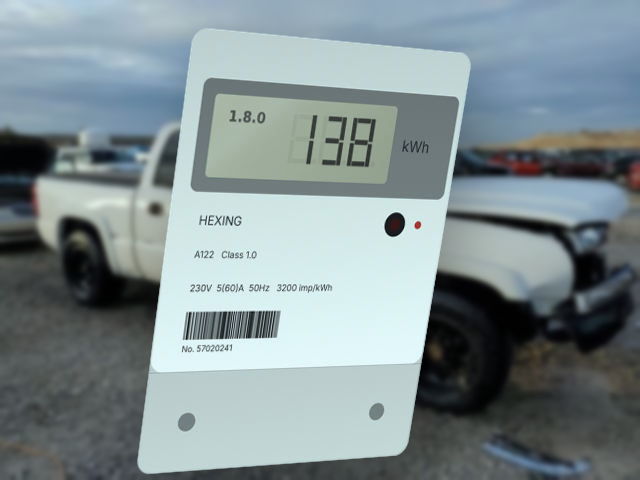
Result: **138** kWh
